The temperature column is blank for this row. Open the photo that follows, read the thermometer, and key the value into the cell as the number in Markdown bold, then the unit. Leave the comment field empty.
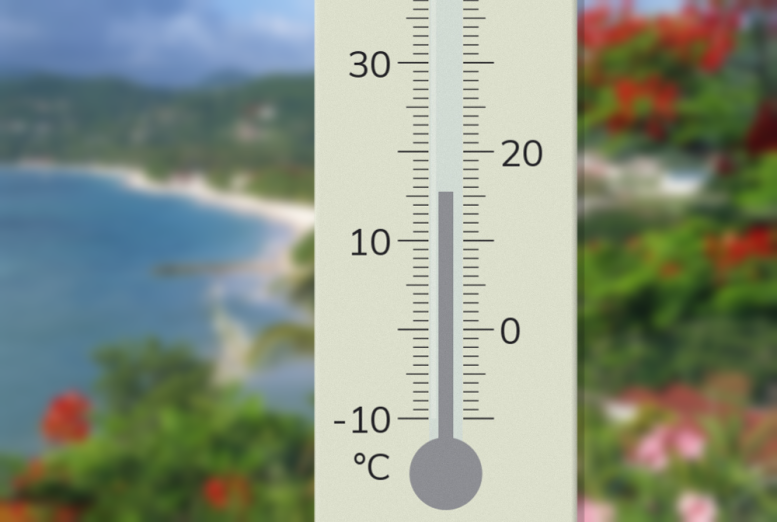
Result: **15.5** °C
